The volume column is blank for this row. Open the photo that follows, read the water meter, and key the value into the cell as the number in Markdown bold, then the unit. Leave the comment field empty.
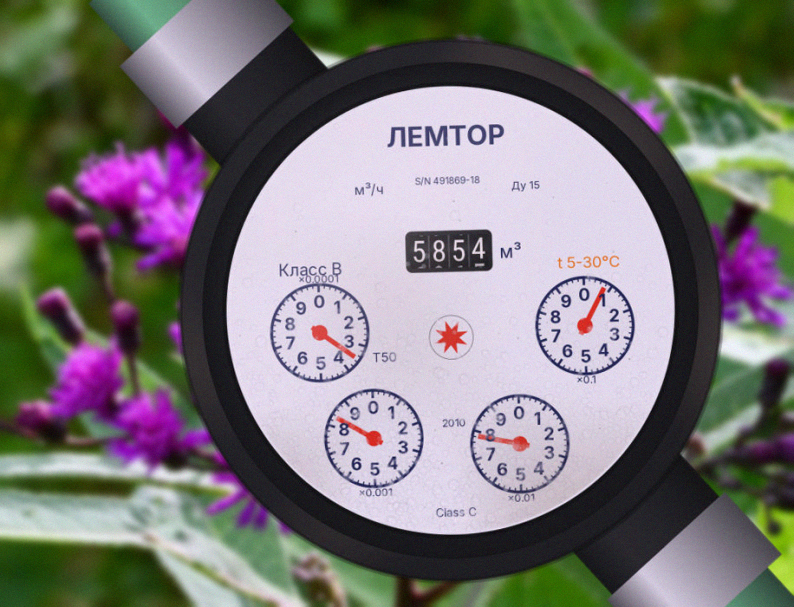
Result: **5854.0783** m³
